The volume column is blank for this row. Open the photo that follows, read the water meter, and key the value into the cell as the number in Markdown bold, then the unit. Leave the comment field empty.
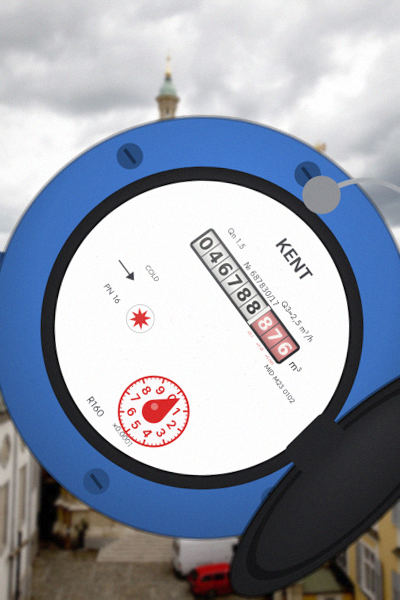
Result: **46788.8760** m³
